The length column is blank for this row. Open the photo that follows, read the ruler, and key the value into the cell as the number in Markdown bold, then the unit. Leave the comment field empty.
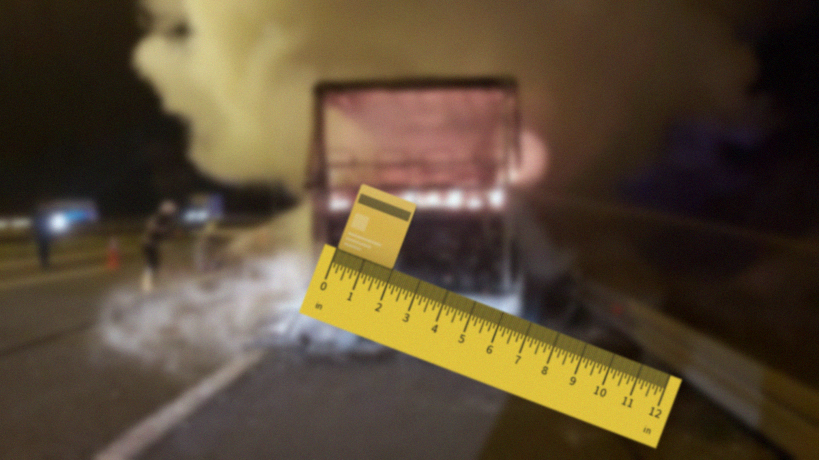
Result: **2** in
